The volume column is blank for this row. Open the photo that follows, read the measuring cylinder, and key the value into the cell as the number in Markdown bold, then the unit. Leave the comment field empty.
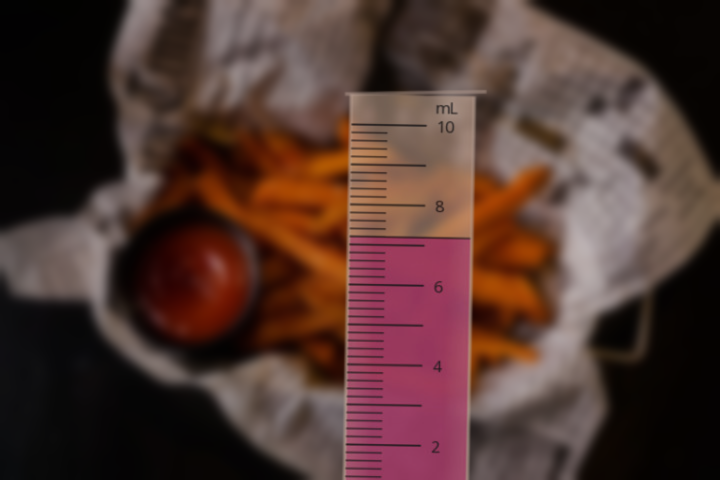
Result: **7.2** mL
